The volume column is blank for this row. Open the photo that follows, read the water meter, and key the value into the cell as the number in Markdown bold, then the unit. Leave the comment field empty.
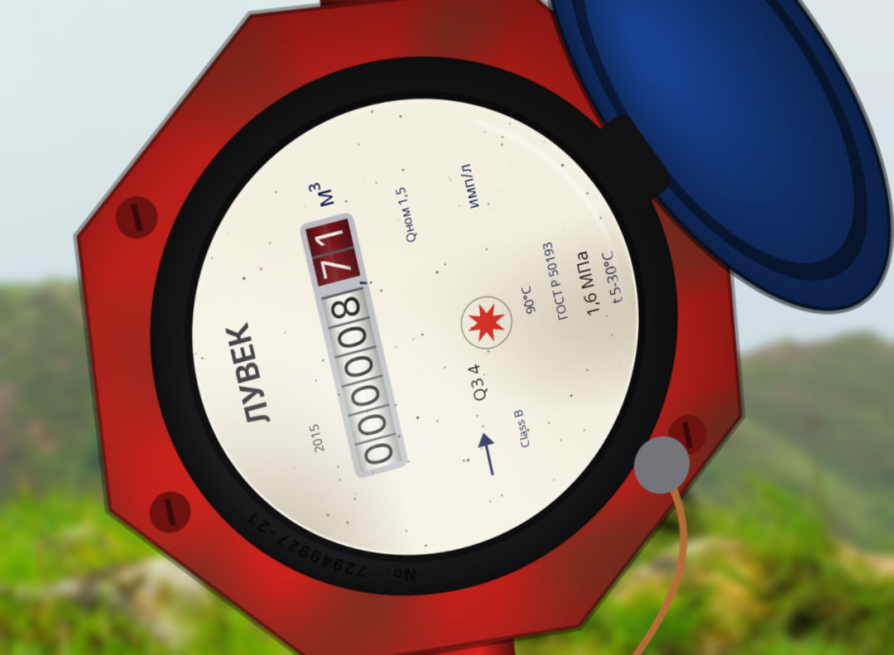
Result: **8.71** m³
